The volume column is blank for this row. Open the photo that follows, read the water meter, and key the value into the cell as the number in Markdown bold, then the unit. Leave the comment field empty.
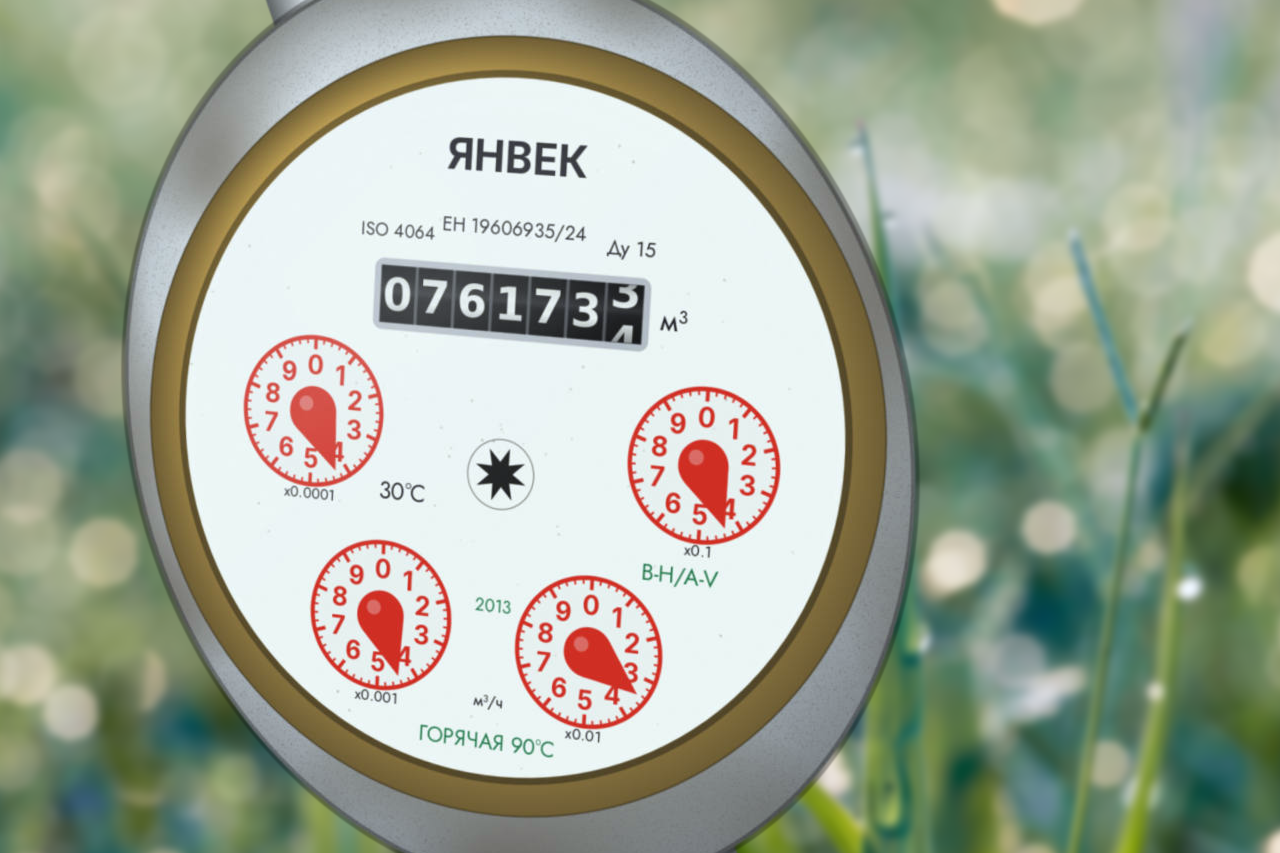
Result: **761733.4344** m³
